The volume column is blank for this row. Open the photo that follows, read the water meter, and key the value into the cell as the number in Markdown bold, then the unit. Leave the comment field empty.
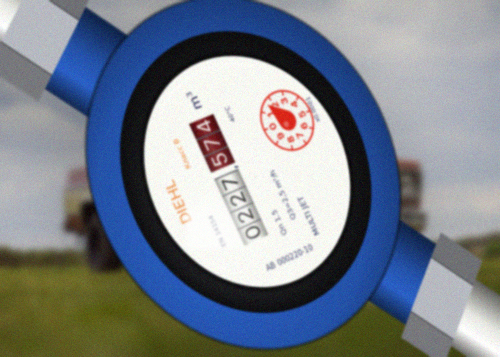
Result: **227.5741** m³
